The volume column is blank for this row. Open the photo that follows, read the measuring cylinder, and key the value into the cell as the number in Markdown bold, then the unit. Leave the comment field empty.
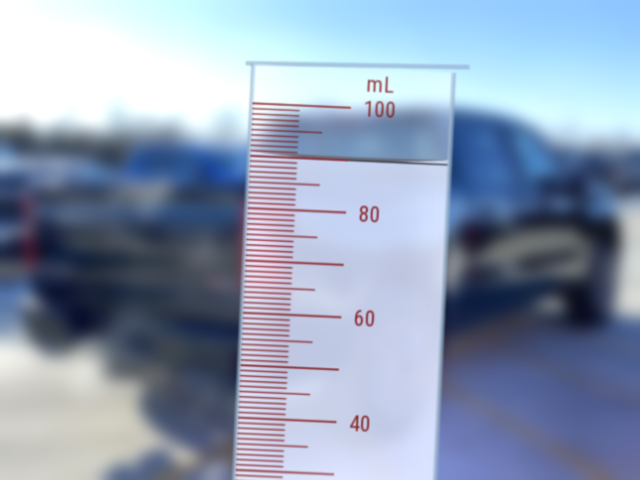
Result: **90** mL
